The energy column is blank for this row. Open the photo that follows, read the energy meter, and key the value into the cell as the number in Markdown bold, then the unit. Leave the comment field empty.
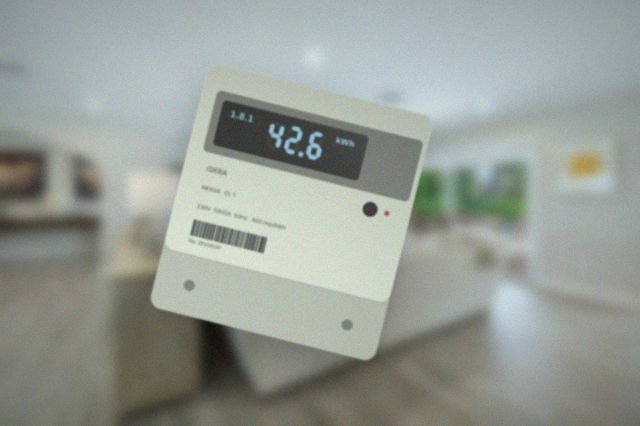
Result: **42.6** kWh
